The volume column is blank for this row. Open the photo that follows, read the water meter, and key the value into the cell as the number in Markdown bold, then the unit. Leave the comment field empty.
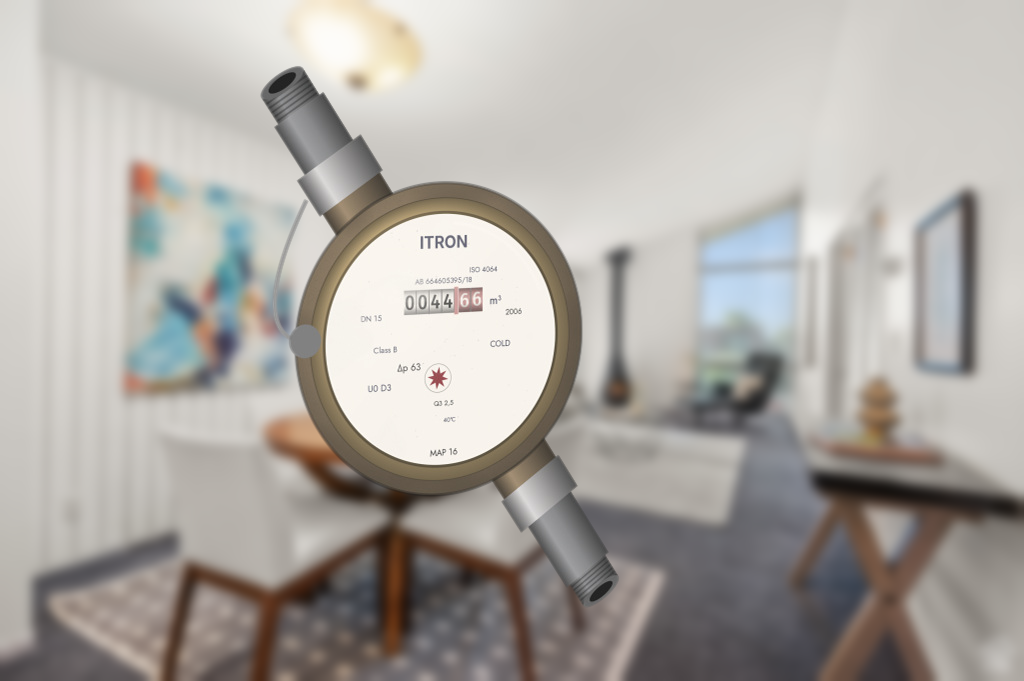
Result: **44.66** m³
